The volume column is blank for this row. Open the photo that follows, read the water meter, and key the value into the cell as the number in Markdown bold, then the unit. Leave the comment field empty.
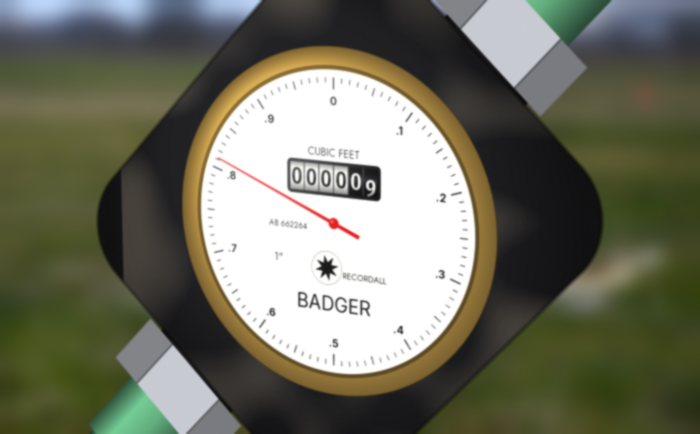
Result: **8.81** ft³
